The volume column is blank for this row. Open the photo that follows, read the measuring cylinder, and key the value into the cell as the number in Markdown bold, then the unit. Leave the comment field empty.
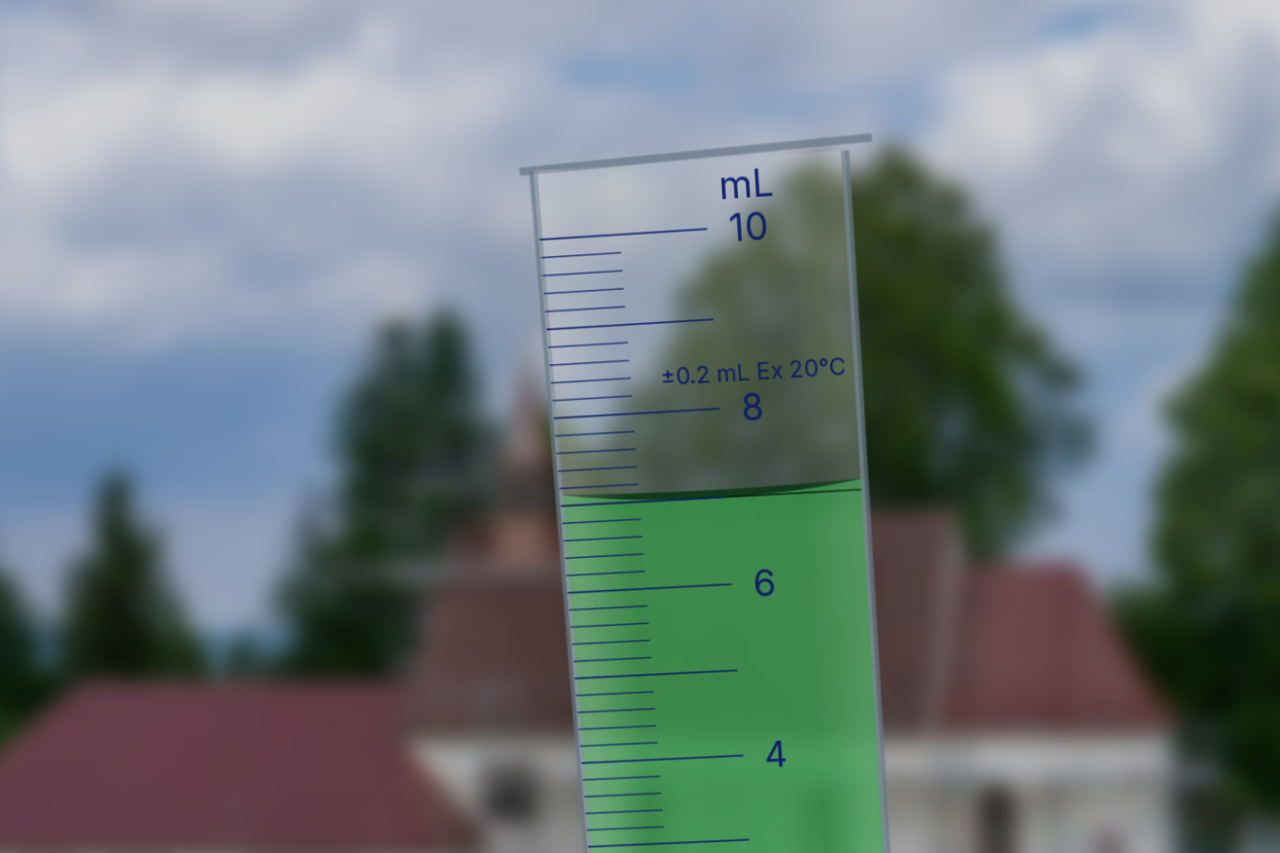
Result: **7** mL
